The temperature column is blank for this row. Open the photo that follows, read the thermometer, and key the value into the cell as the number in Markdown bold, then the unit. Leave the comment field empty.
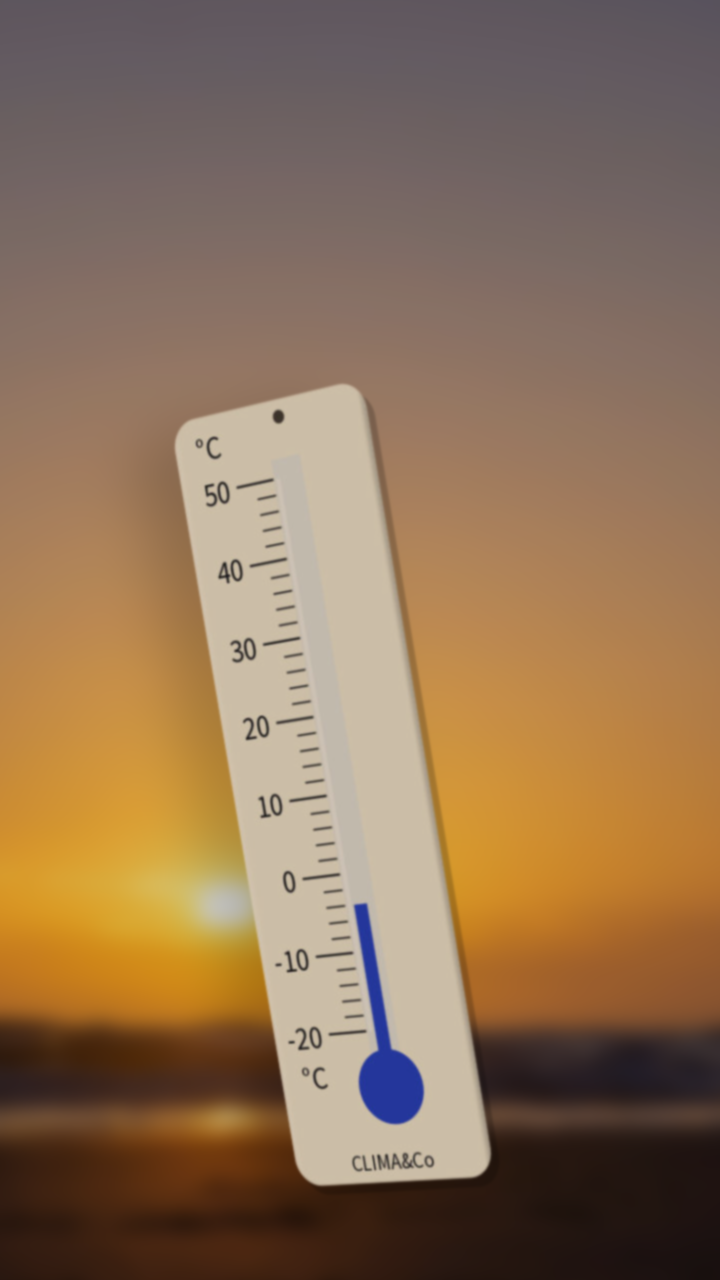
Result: **-4** °C
